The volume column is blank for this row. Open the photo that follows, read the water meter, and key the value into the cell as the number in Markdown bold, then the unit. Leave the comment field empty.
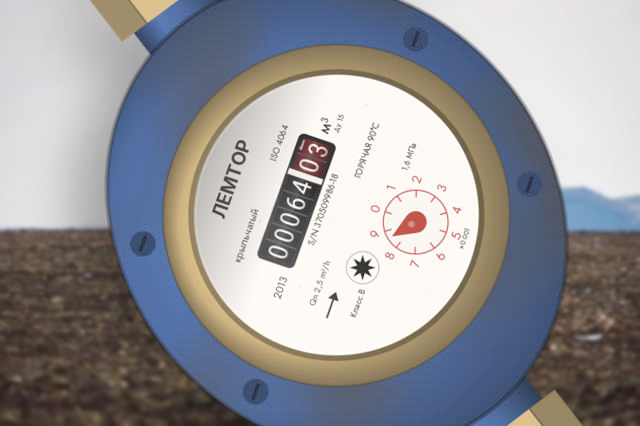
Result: **64.028** m³
